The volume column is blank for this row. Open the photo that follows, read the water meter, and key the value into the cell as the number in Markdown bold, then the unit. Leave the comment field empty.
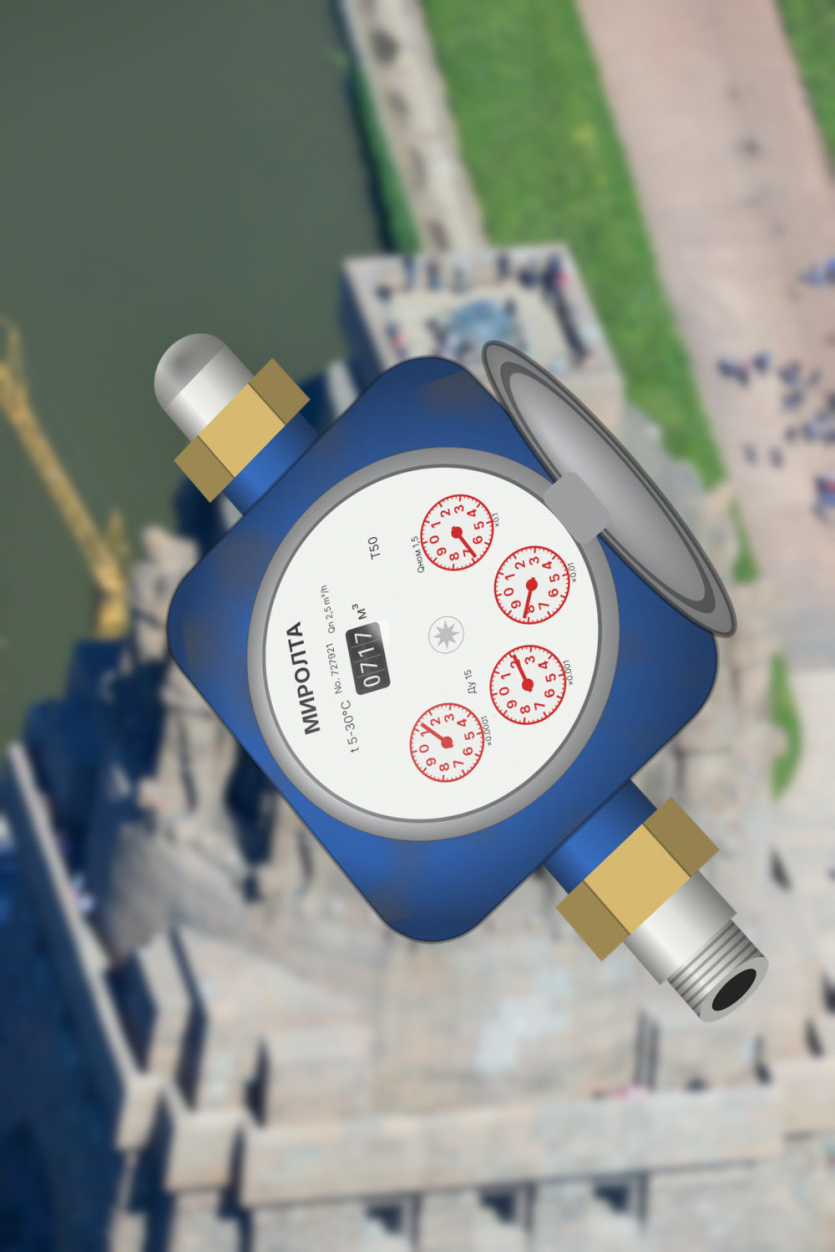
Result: **717.6821** m³
